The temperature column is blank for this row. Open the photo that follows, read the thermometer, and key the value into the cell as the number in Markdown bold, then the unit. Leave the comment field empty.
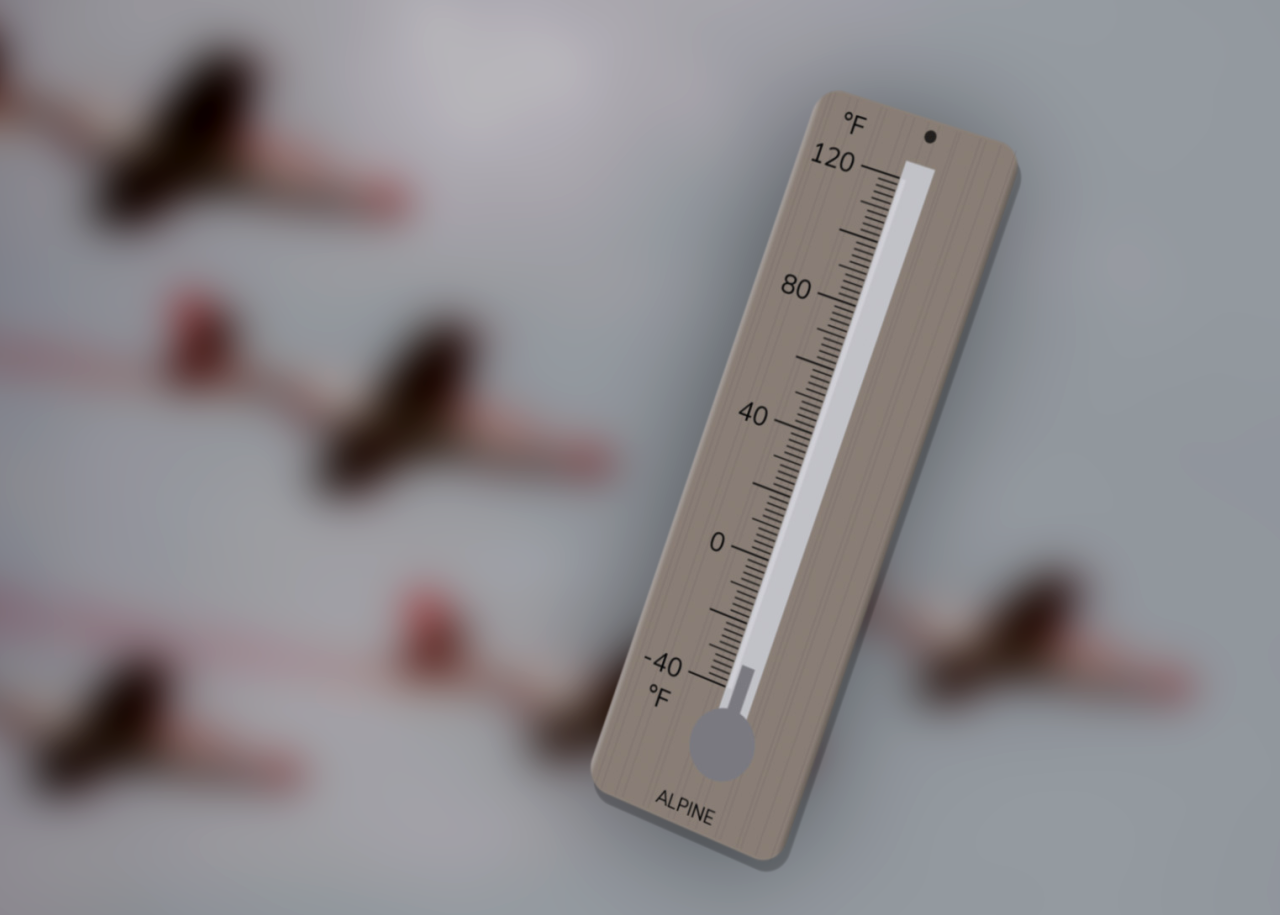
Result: **-32** °F
